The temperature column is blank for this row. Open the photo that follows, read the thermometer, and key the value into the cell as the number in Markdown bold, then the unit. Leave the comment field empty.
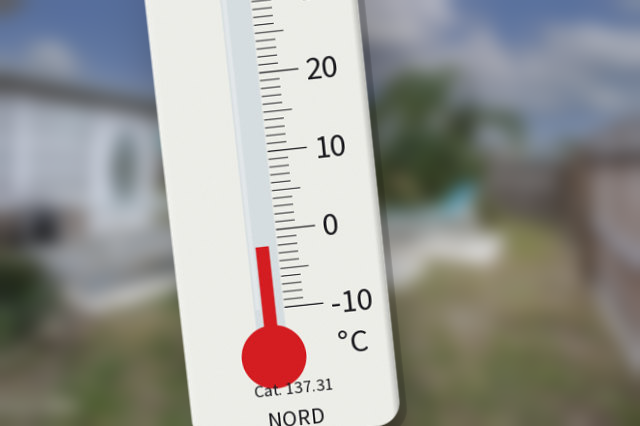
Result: **-2** °C
